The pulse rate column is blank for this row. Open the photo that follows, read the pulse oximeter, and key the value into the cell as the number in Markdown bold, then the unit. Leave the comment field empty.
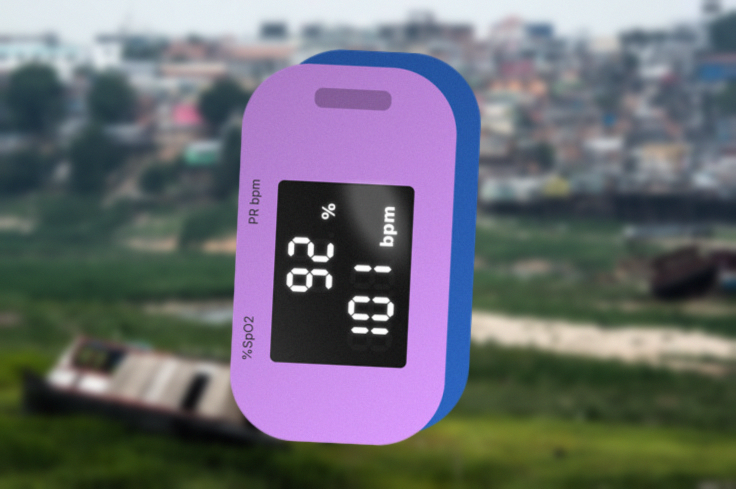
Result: **101** bpm
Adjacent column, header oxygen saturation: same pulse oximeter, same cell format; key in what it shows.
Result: **92** %
